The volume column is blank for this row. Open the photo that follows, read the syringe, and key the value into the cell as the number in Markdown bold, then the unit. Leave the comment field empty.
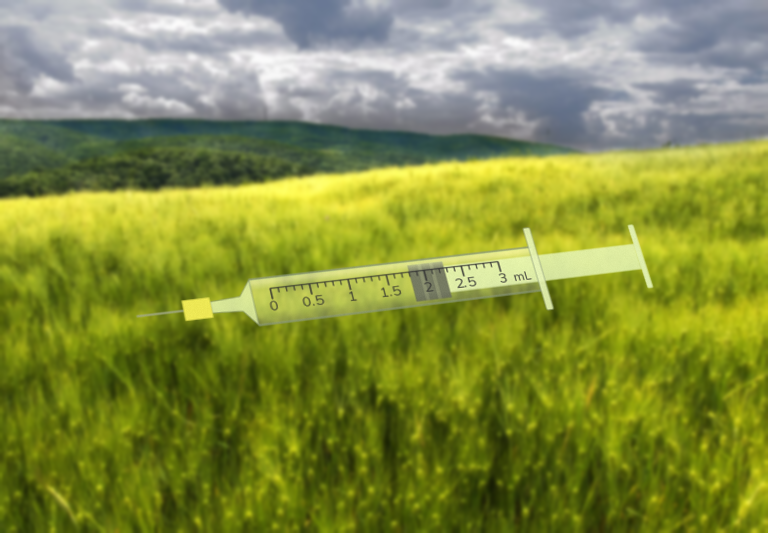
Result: **1.8** mL
